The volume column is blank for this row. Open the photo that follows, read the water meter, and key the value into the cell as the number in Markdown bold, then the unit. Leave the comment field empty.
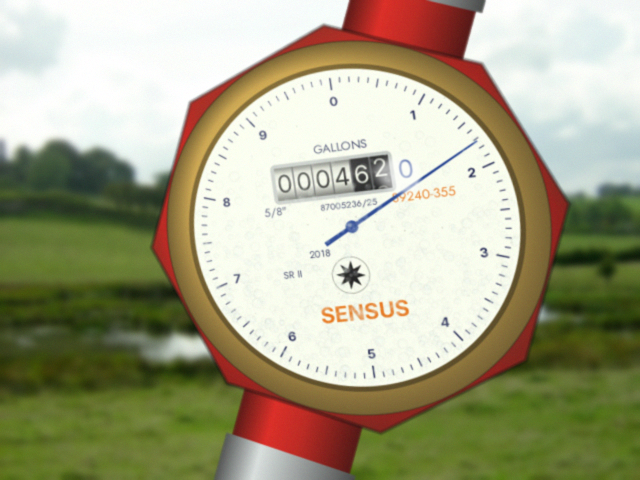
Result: **4621.7** gal
